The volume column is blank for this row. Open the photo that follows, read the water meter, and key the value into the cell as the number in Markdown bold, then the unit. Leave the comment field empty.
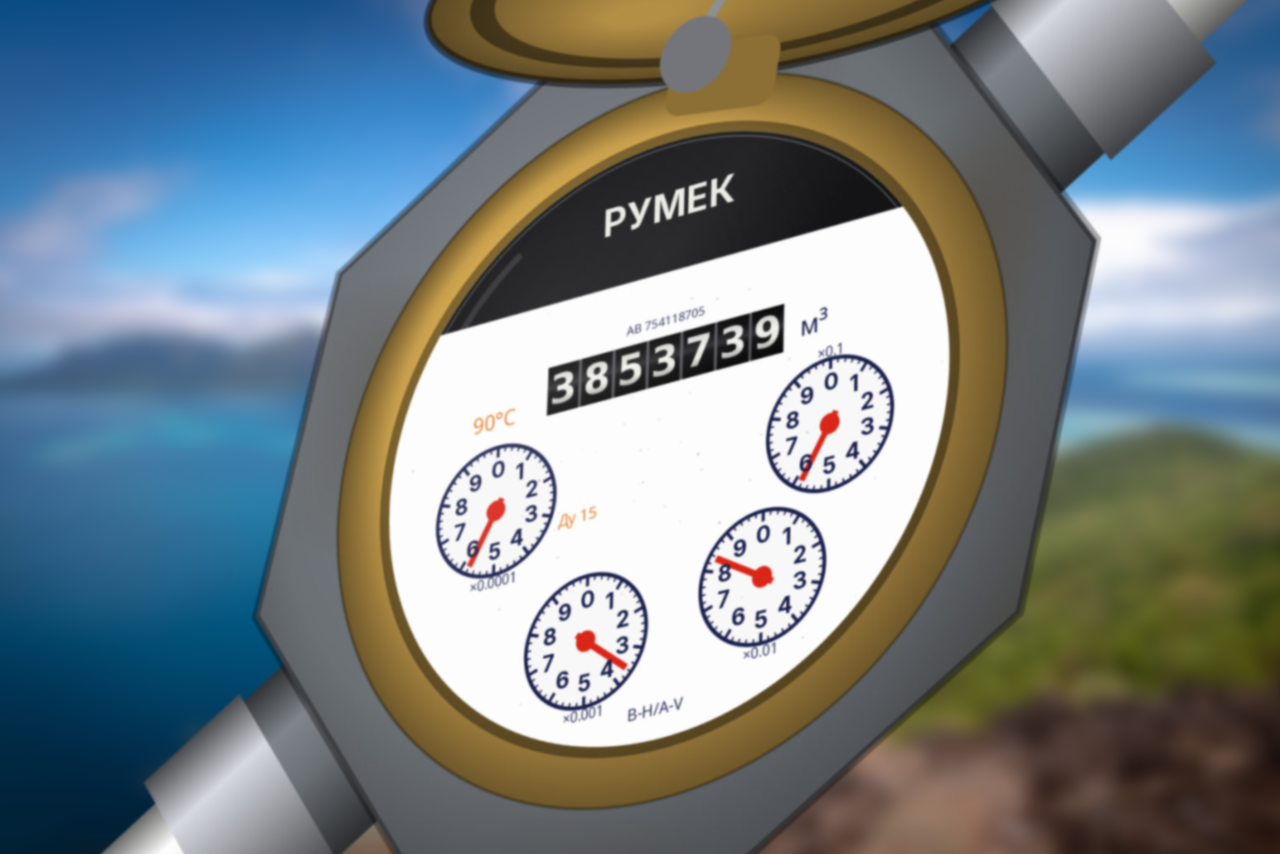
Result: **3853739.5835** m³
